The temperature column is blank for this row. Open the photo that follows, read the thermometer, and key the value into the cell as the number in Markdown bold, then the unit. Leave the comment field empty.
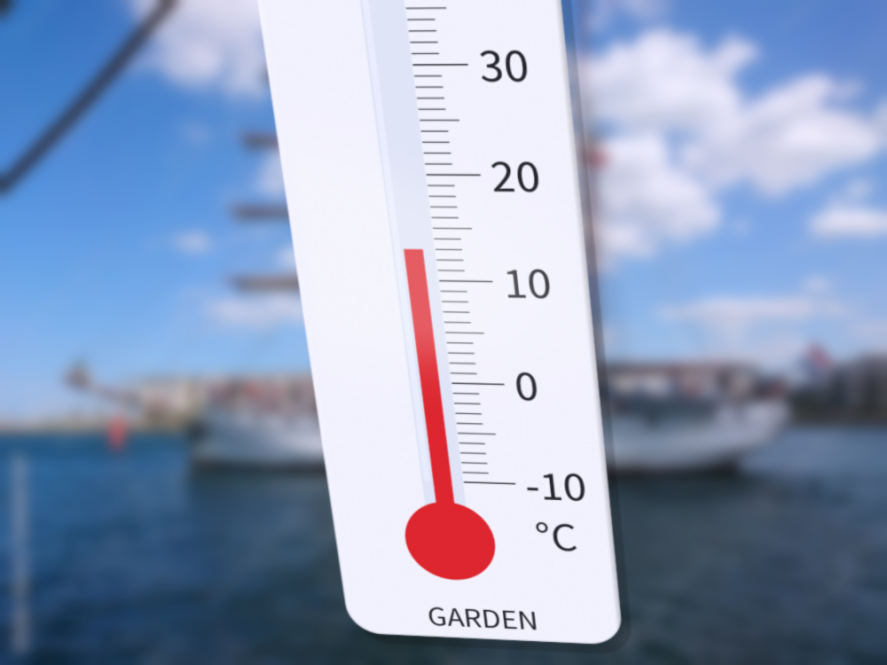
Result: **13** °C
